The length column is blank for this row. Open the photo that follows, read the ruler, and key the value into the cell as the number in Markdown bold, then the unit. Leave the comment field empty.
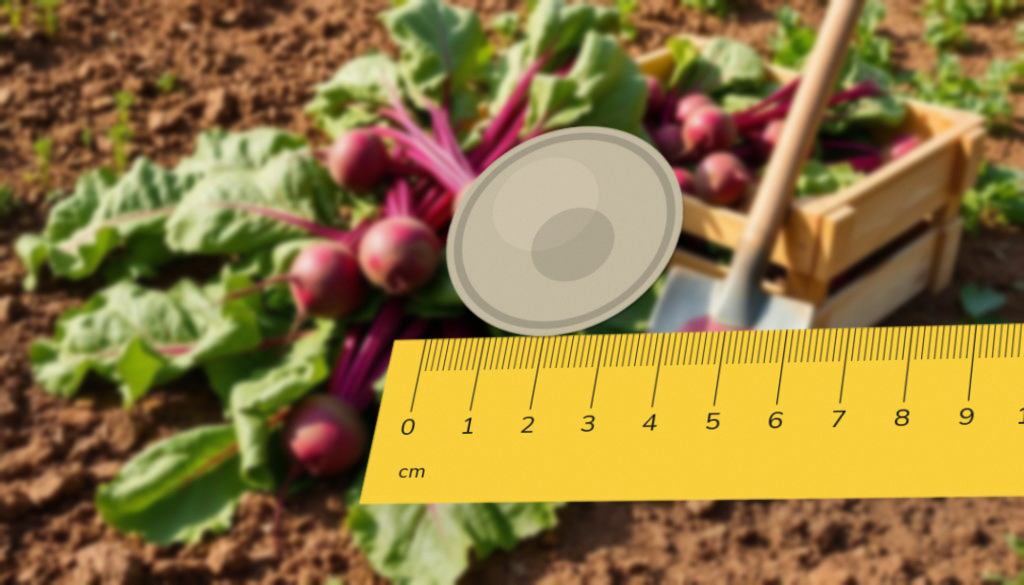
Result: **4** cm
